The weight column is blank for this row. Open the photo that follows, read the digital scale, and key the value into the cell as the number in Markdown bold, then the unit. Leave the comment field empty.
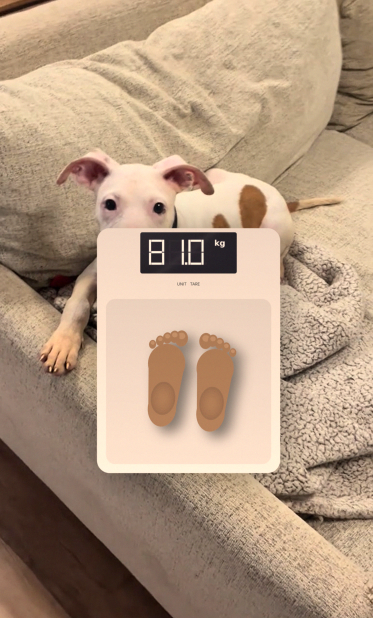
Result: **81.0** kg
